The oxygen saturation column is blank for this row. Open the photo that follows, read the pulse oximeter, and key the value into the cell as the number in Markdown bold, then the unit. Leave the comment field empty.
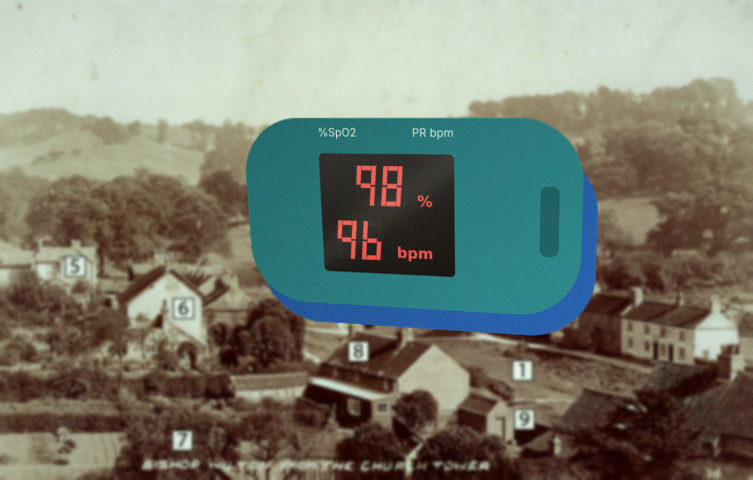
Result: **98** %
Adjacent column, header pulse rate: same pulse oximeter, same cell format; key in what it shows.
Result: **96** bpm
